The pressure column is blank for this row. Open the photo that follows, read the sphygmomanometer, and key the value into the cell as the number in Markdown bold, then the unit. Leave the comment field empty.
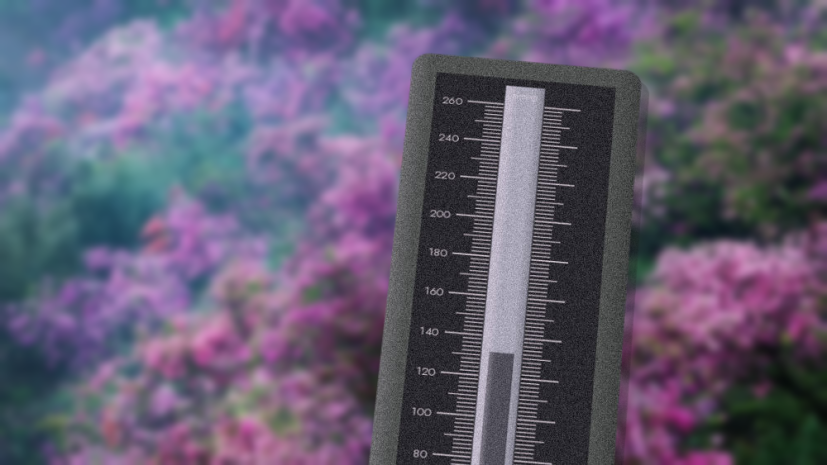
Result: **132** mmHg
